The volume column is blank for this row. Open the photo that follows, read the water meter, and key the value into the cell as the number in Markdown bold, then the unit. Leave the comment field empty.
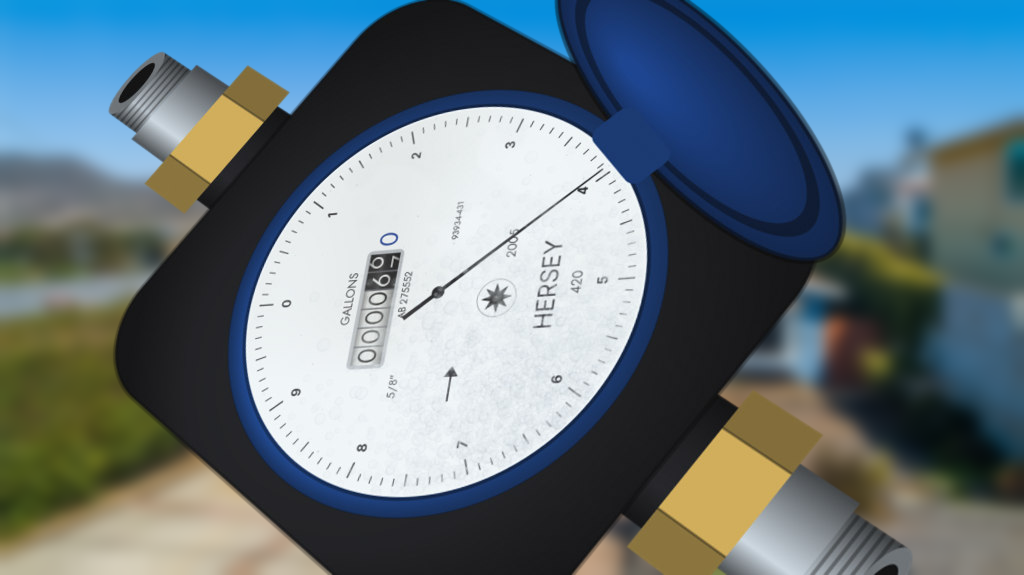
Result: **663.9** gal
